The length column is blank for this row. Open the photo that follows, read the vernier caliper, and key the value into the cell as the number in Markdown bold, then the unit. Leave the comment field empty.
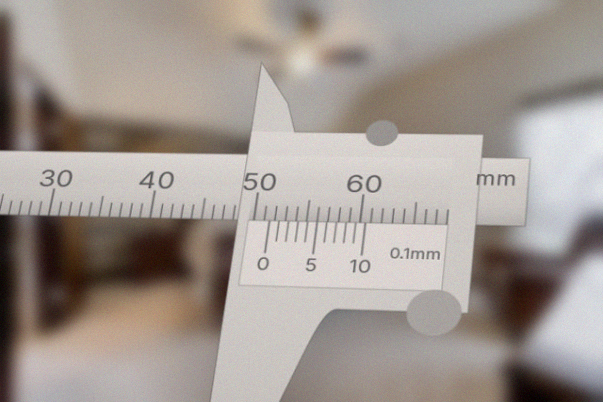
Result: **51.5** mm
